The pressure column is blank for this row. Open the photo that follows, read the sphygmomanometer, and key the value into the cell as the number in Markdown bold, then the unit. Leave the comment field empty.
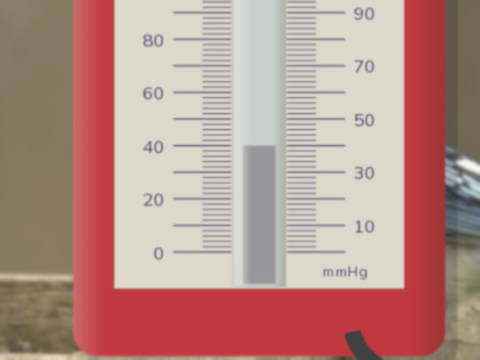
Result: **40** mmHg
